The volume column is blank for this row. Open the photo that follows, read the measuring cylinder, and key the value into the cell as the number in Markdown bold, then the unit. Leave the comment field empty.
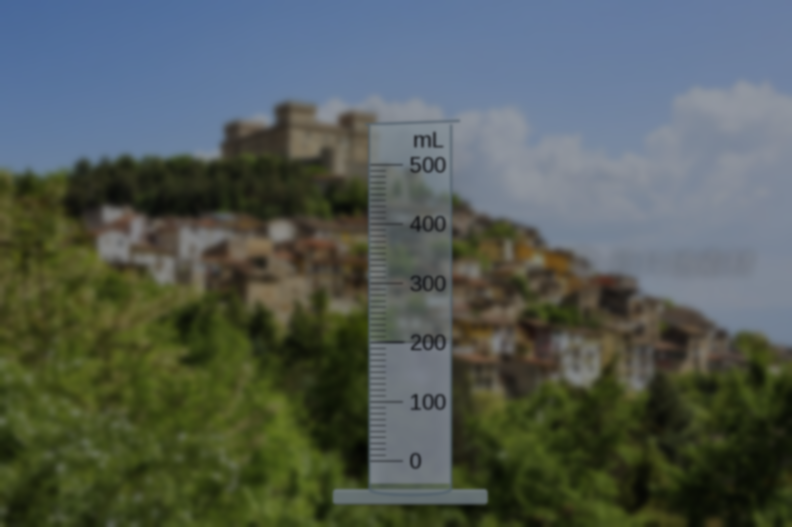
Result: **200** mL
